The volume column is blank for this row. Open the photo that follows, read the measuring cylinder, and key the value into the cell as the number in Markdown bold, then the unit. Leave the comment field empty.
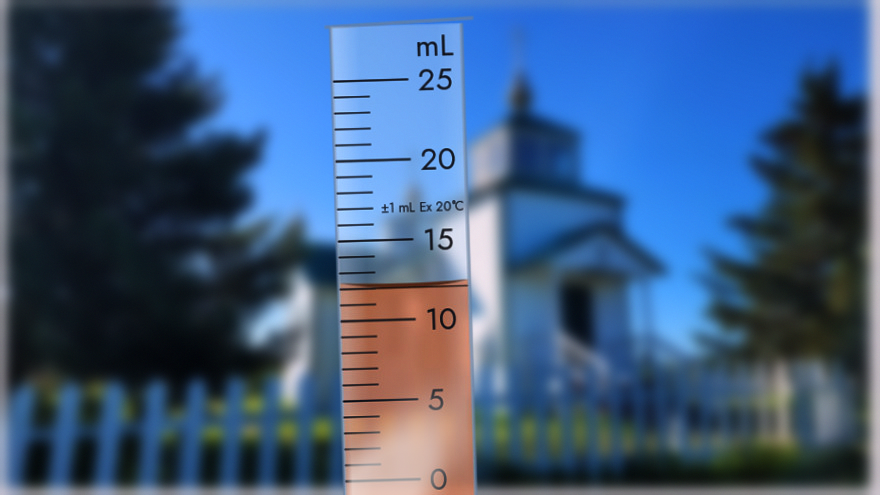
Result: **12** mL
